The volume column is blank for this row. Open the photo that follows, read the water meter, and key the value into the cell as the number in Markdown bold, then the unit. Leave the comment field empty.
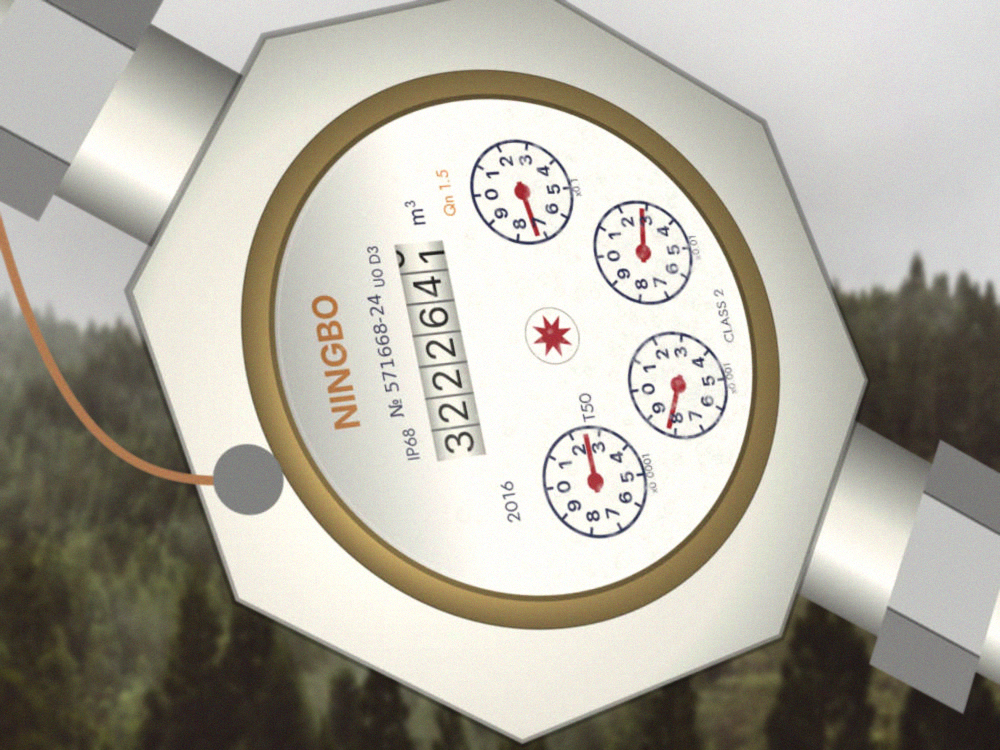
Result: **3222640.7282** m³
